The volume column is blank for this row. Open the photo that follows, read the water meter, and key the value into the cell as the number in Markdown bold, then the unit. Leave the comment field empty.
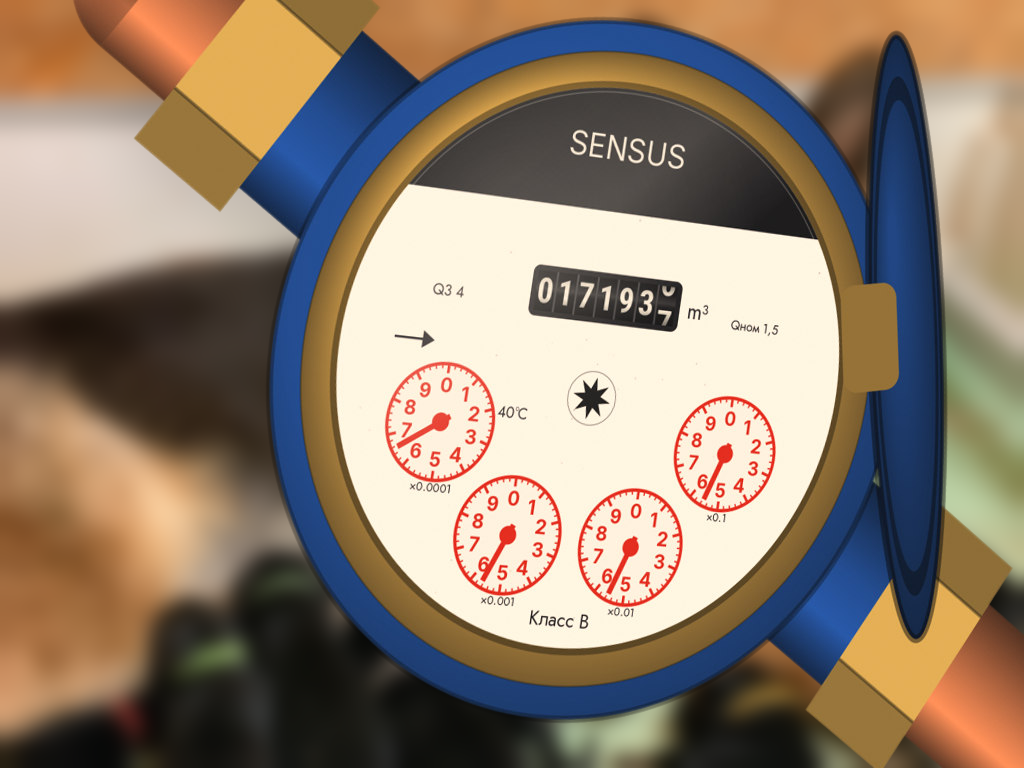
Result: **171936.5556** m³
